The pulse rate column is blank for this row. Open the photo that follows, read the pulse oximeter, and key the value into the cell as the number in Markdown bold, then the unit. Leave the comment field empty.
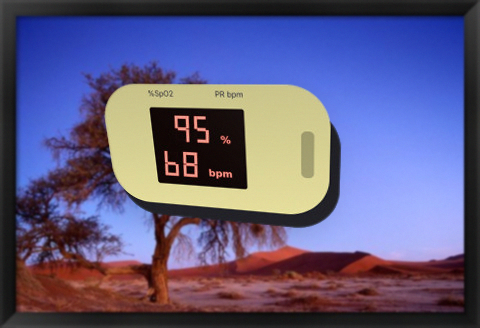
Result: **68** bpm
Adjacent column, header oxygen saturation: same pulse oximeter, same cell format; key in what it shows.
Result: **95** %
